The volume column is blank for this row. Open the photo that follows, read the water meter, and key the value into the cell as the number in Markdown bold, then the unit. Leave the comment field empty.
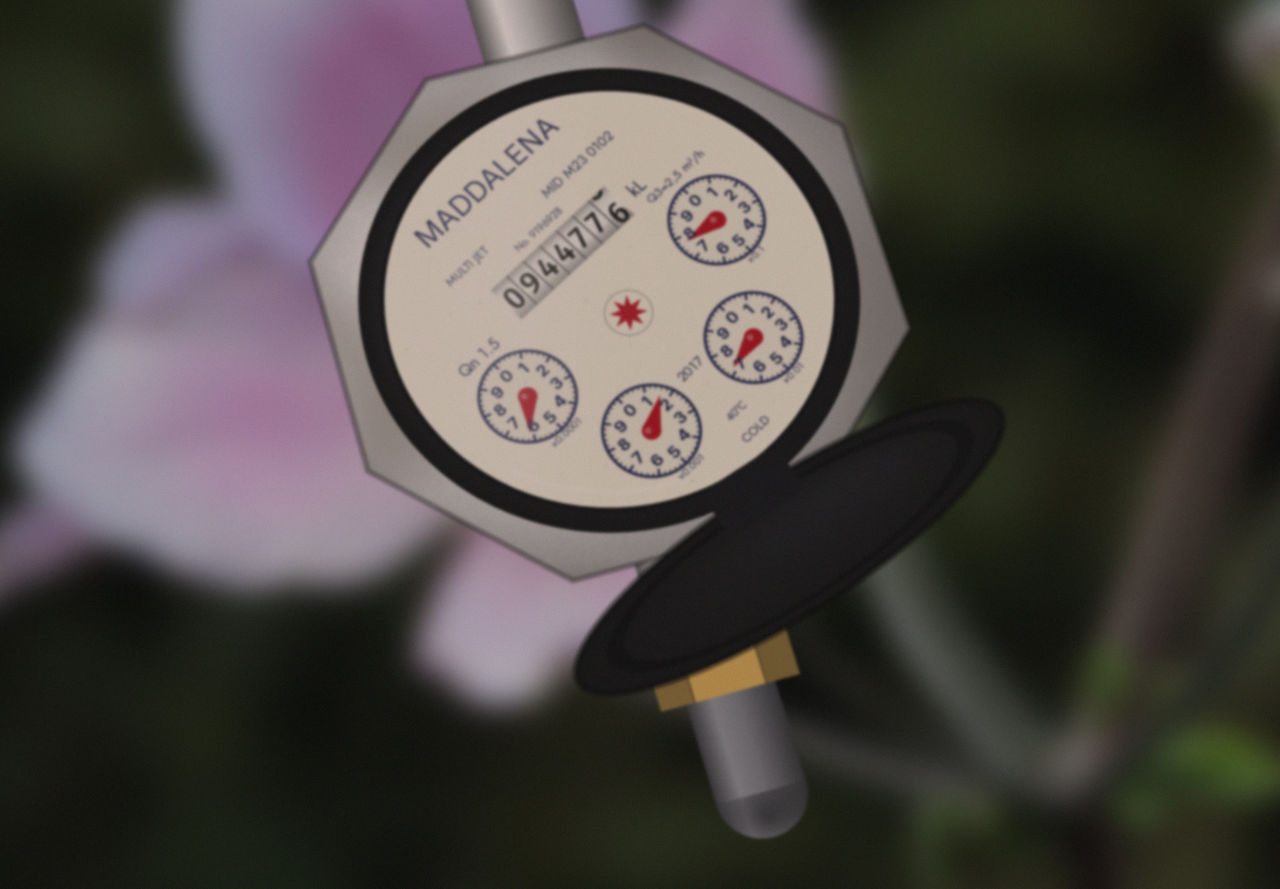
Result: **944775.7716** kL
